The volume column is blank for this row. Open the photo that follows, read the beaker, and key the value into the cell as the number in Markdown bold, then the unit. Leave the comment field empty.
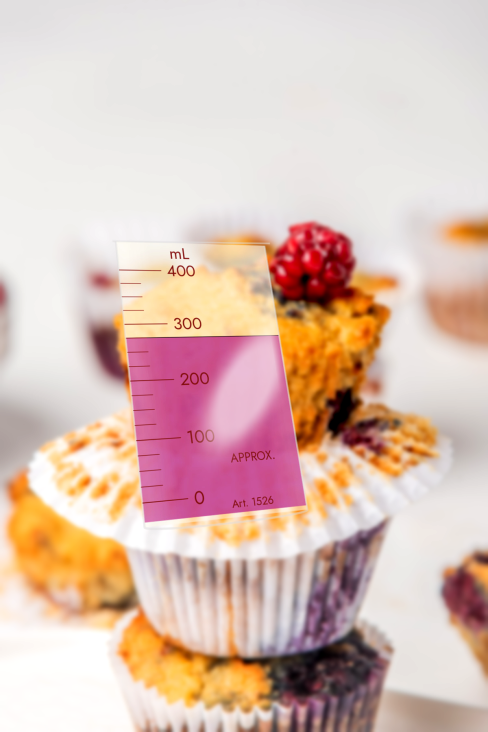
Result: **275** mL
